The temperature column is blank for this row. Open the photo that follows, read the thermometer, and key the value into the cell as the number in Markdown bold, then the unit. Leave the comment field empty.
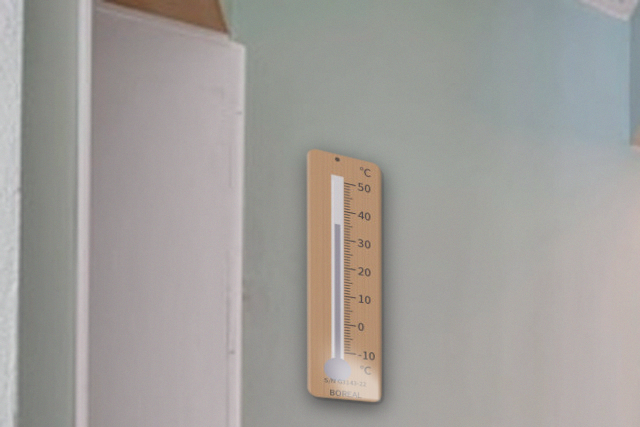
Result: **35** °C
